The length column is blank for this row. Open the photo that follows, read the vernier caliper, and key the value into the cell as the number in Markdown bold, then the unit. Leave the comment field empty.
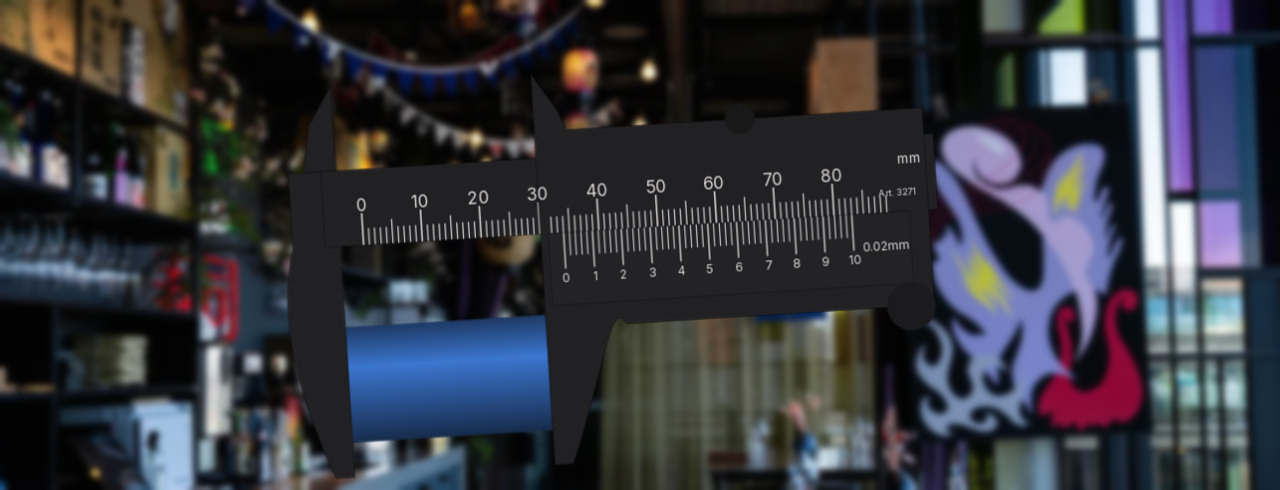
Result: **34.0** mm
